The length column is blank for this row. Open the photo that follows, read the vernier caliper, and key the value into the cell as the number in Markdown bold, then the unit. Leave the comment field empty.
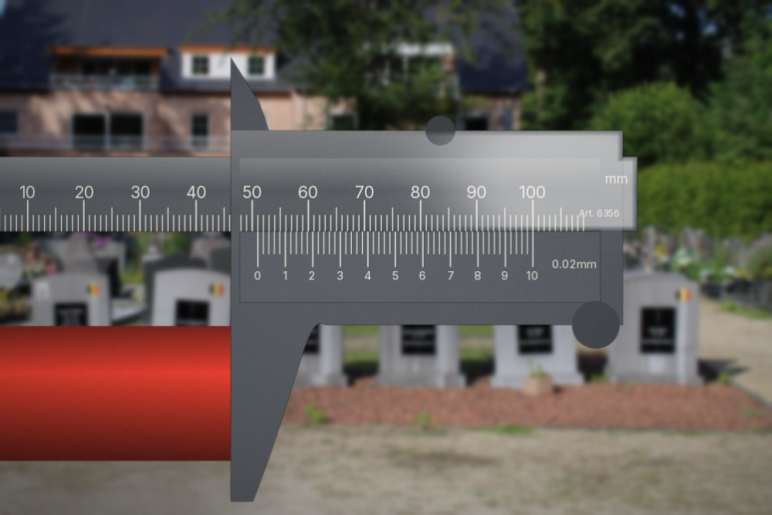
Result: **51.0** mm
